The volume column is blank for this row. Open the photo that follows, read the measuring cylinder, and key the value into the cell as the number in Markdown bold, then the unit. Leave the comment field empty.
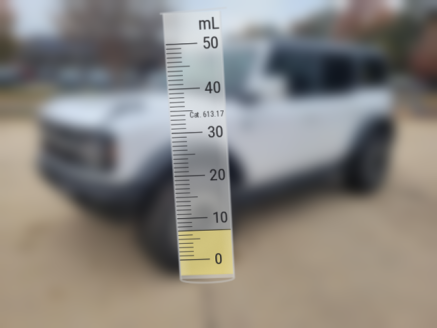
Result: **7** mL
